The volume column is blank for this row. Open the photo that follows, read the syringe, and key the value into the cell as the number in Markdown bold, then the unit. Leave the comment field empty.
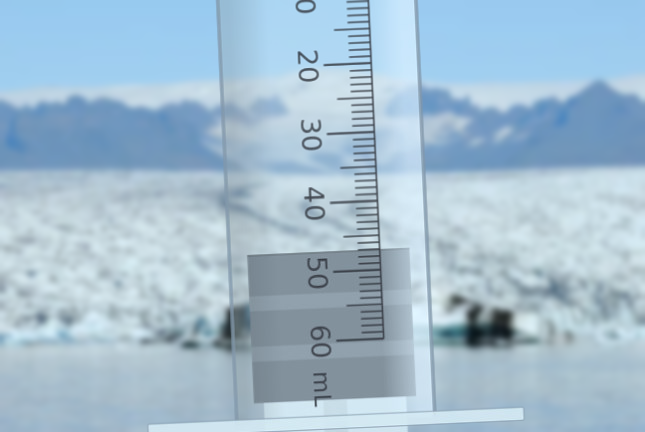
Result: **47** mL
